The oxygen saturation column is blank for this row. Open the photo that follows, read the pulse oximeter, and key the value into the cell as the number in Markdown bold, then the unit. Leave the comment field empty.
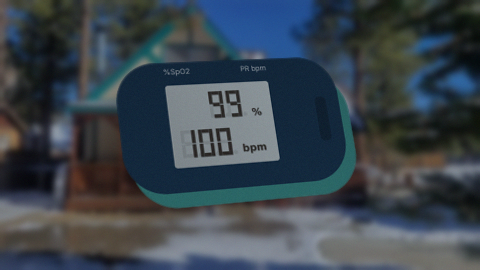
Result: **99** %
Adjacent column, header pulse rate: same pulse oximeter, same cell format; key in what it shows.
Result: **100** bpm
